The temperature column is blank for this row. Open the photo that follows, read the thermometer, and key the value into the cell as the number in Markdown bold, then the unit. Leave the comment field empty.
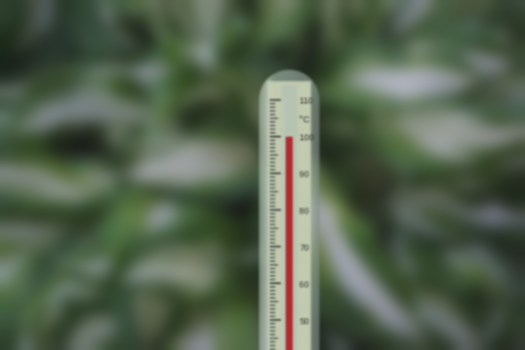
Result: **100** °C
